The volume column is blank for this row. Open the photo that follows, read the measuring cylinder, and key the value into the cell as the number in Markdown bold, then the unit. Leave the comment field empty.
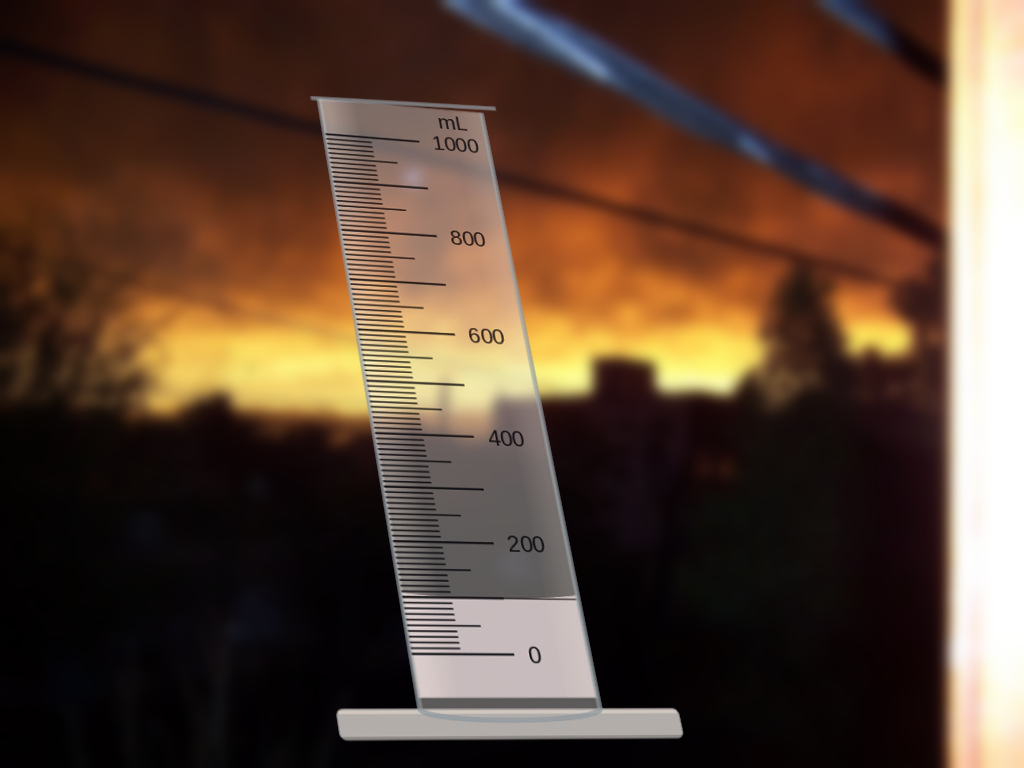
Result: **100** mL
